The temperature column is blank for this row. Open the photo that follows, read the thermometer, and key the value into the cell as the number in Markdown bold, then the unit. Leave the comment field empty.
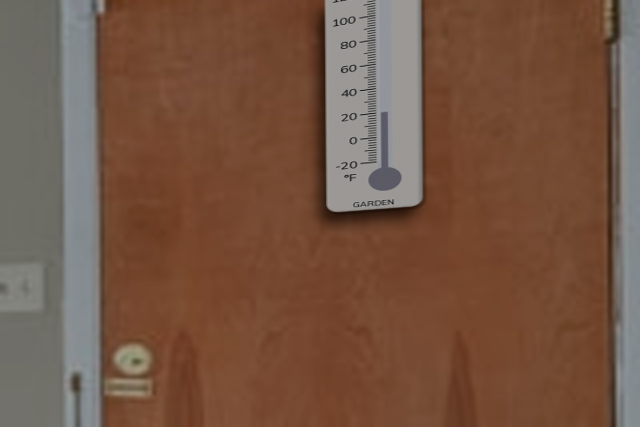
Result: **20** °F
